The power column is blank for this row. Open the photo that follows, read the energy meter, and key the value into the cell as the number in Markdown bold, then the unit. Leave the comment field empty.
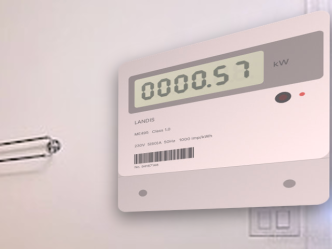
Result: **0.57** kW
